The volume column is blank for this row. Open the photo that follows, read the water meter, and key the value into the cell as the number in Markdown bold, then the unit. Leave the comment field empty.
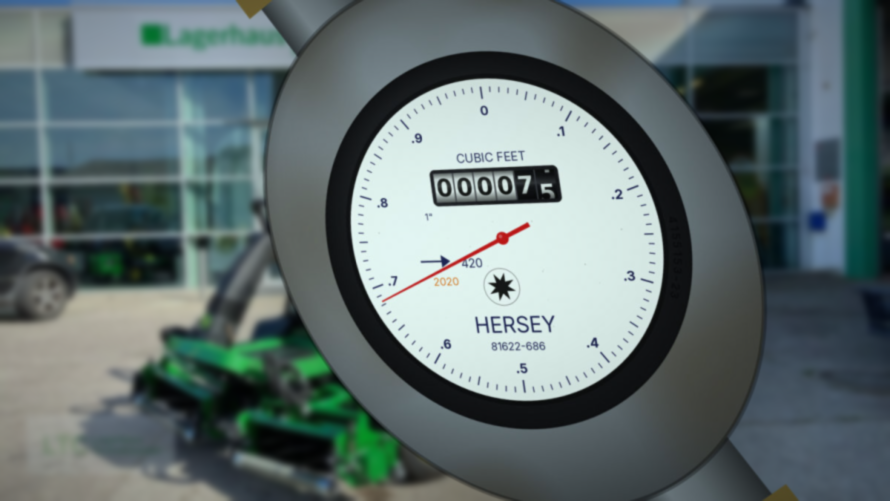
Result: **74.68** ft³
